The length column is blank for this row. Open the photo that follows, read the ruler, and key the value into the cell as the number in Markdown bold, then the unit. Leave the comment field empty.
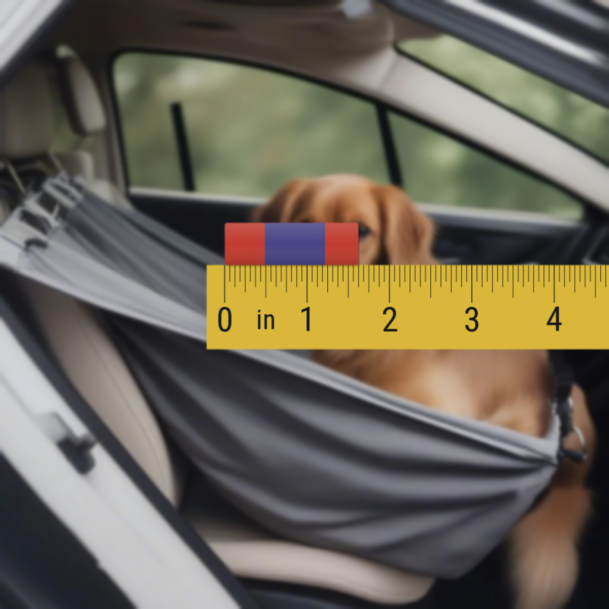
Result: **1.625** in
